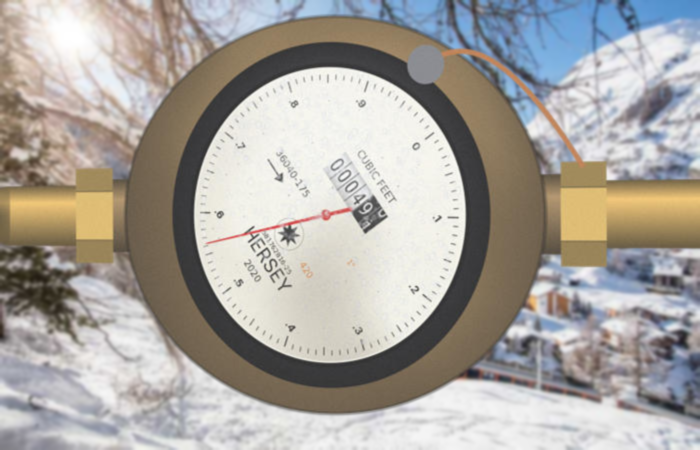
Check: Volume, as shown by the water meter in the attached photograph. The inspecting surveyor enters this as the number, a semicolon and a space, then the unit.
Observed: 490.56; ft³
